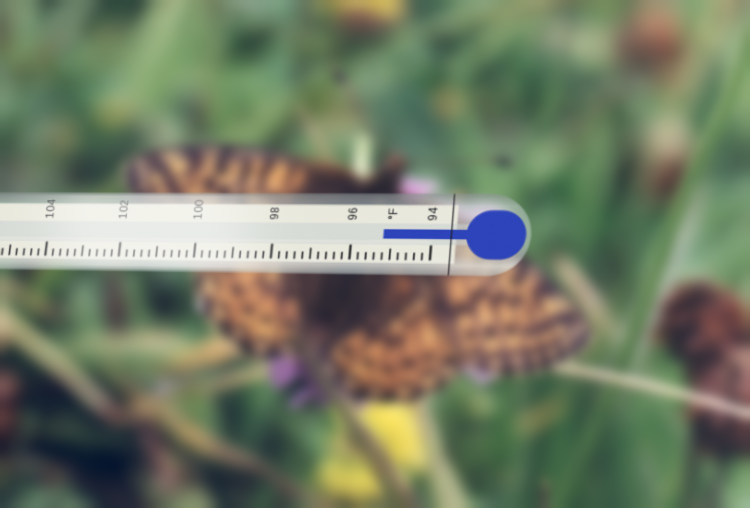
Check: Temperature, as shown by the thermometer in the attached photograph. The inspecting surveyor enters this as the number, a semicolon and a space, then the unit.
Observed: 95.2; °F
